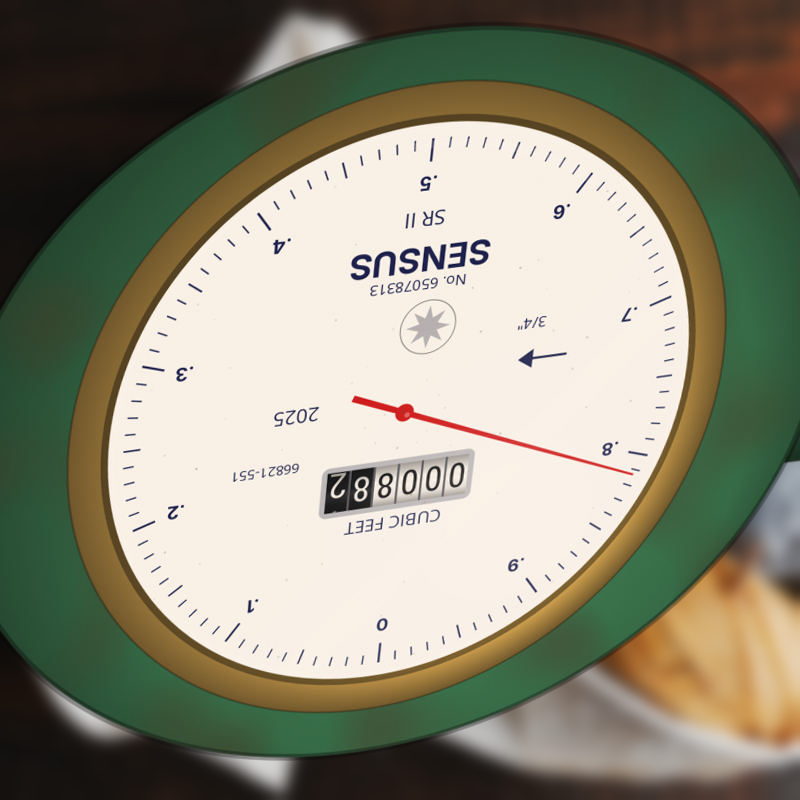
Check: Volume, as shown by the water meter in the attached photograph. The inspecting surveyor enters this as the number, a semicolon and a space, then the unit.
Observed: 881.81; ft³
